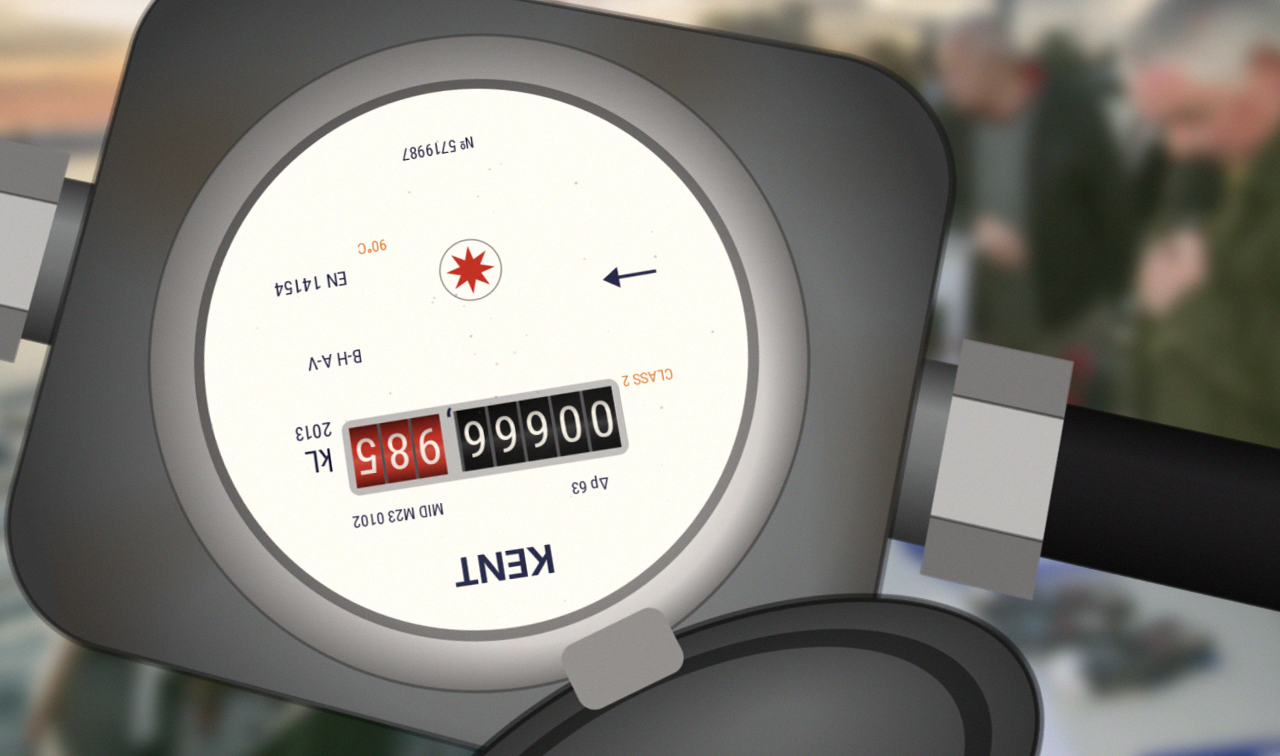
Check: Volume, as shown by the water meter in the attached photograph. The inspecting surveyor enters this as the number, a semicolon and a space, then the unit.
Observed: 666.985; kL
